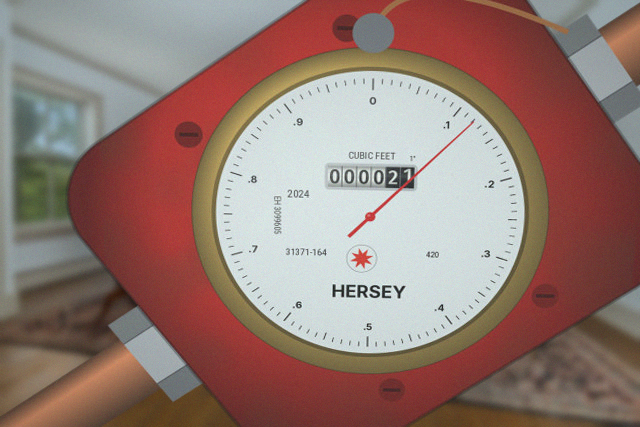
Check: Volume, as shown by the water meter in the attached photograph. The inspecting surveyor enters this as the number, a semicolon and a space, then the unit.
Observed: 21.12; ft³
